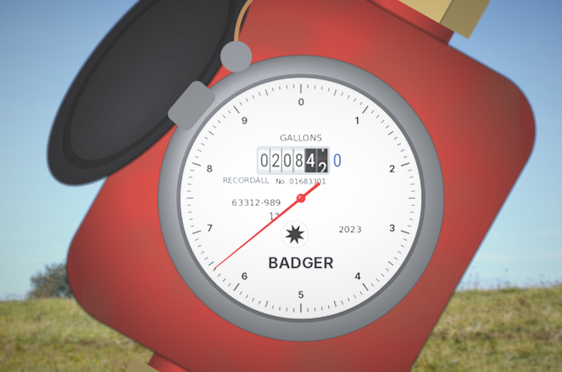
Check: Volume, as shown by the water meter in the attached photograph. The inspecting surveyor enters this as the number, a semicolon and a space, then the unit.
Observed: 208416.4; gal
